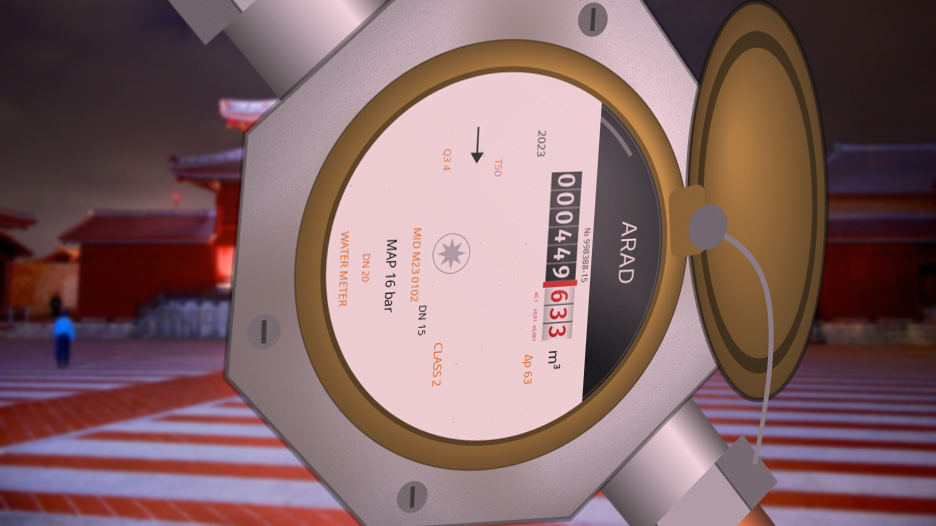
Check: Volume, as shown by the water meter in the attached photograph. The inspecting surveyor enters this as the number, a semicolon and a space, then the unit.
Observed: 449.633; m³
